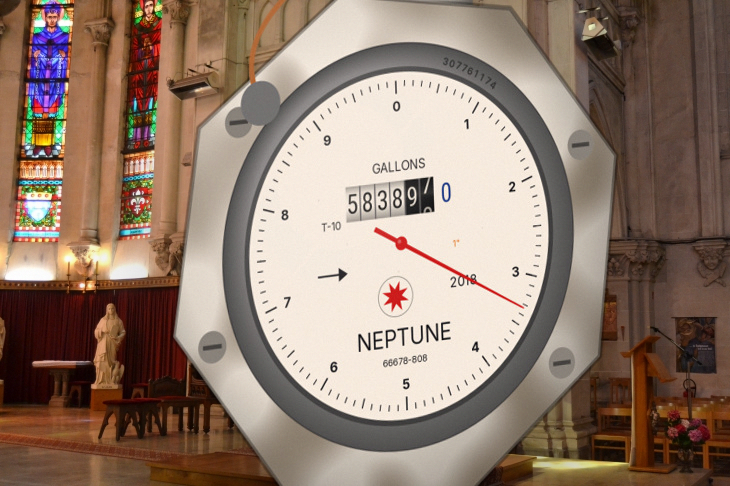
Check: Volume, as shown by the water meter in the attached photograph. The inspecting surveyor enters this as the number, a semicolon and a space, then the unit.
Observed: 5838973.3; gal
